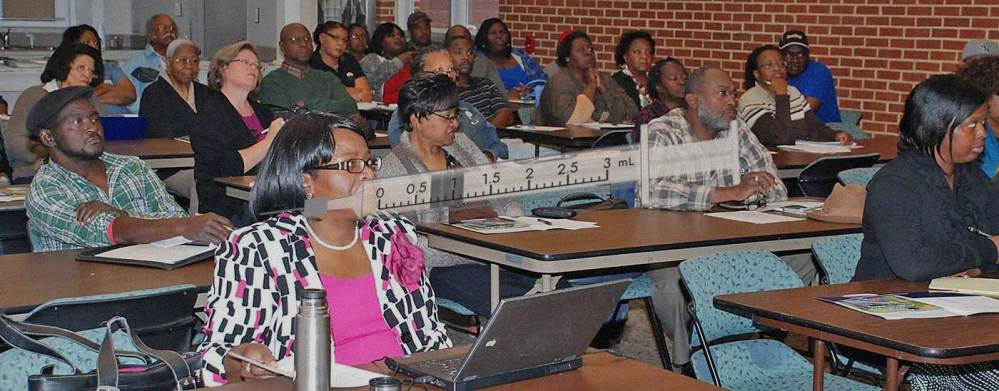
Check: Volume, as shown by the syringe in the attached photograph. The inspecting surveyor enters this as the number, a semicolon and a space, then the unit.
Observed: 0.7; mL
